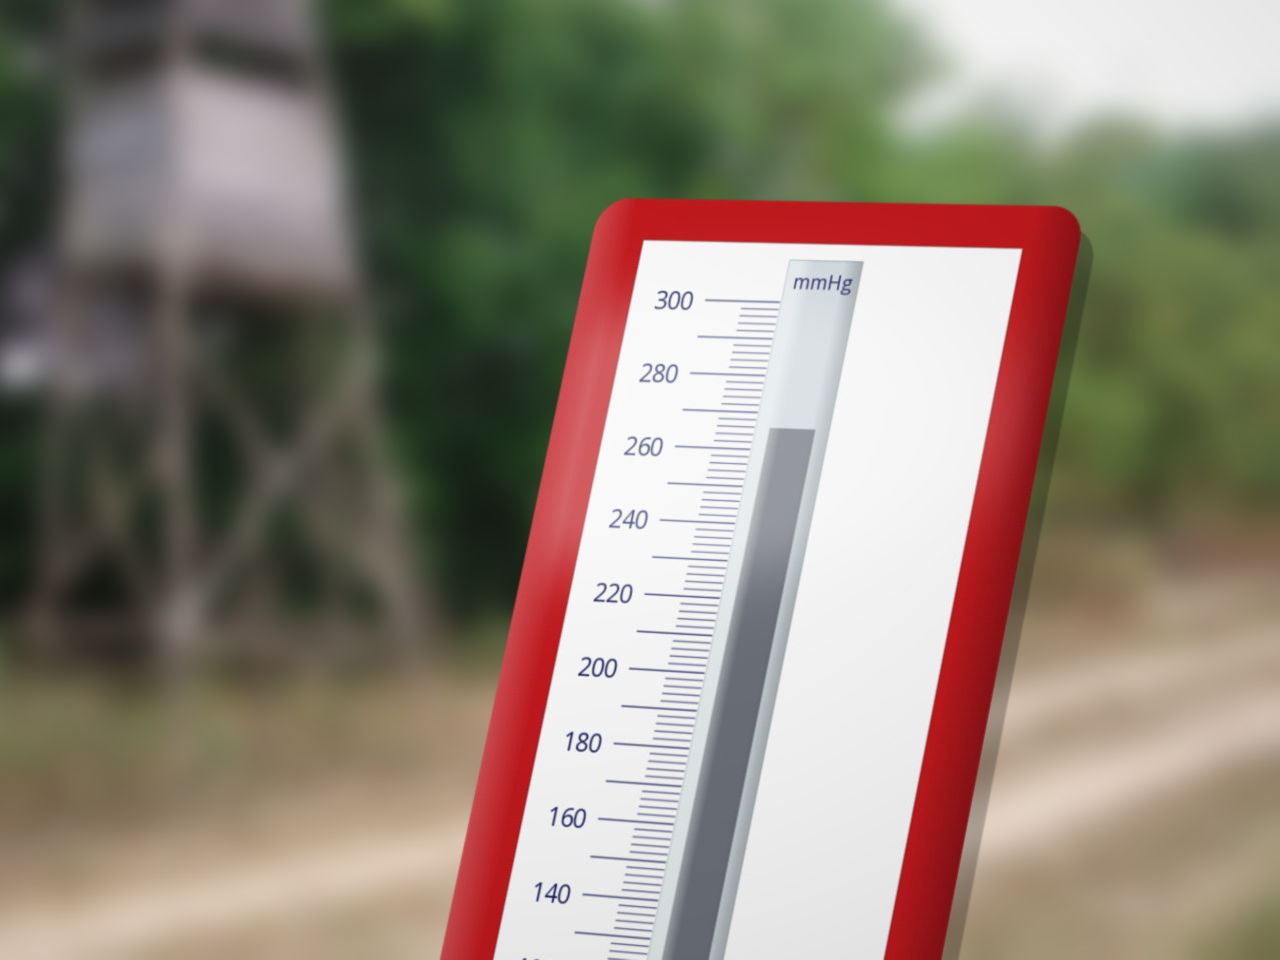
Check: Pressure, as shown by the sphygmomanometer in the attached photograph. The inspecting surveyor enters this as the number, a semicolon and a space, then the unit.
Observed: 266; mmHg
